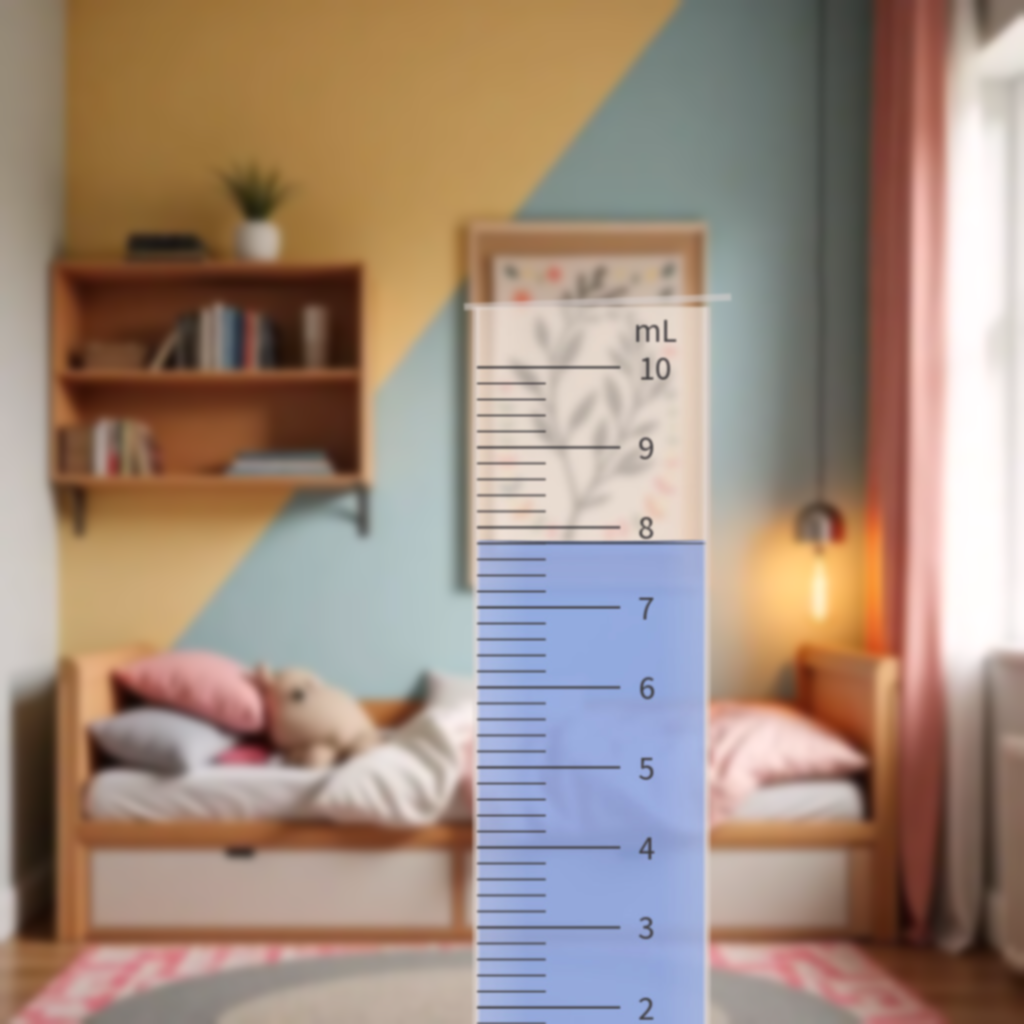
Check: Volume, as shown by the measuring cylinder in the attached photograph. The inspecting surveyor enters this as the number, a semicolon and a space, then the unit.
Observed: 7.8; mL
